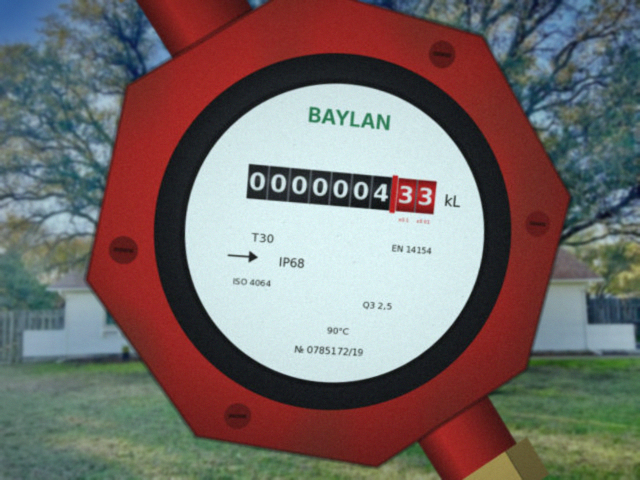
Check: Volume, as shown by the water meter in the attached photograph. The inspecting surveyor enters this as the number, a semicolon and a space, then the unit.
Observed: 4.33; kL
